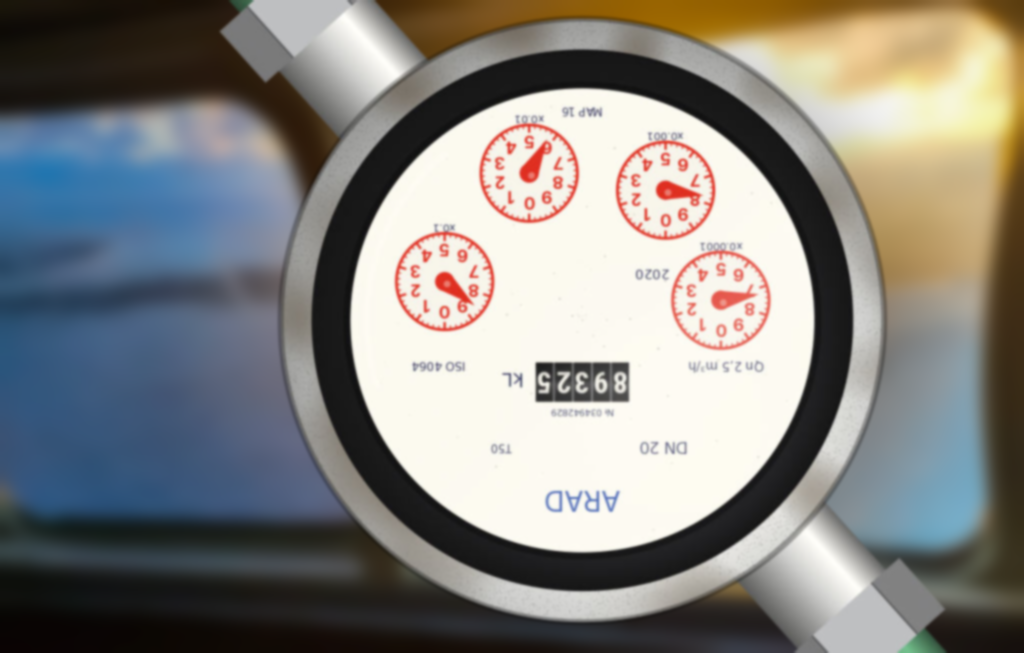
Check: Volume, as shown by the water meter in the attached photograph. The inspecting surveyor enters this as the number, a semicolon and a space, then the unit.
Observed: 89325.8577; kL
